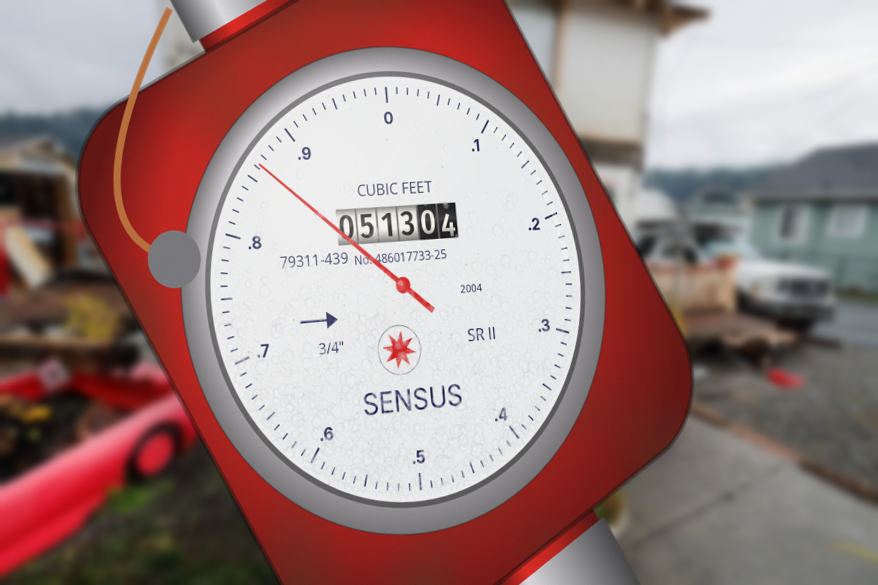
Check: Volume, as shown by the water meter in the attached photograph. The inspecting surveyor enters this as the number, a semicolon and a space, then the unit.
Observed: 51303.86; ft³
